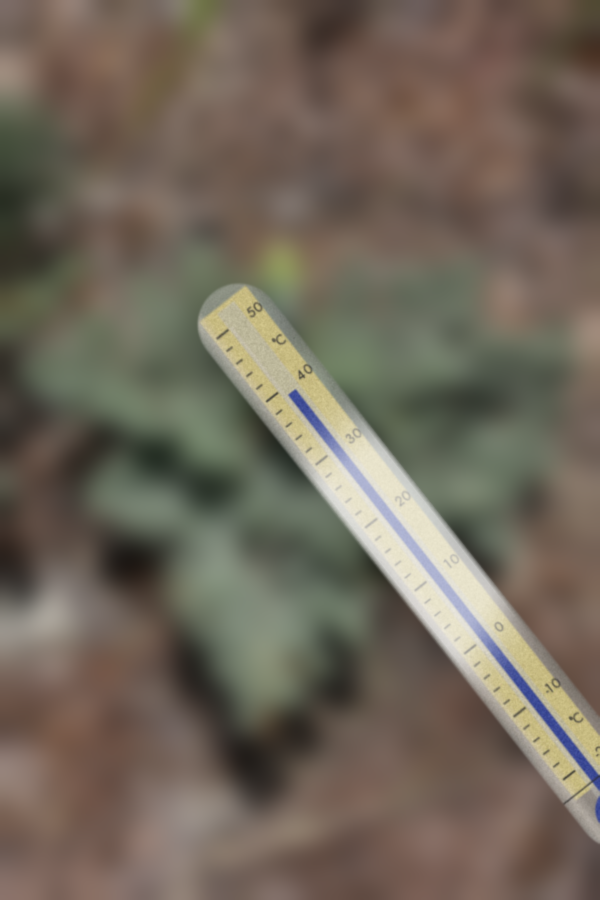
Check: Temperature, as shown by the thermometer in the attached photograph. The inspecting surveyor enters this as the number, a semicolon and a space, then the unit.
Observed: 39; °C
